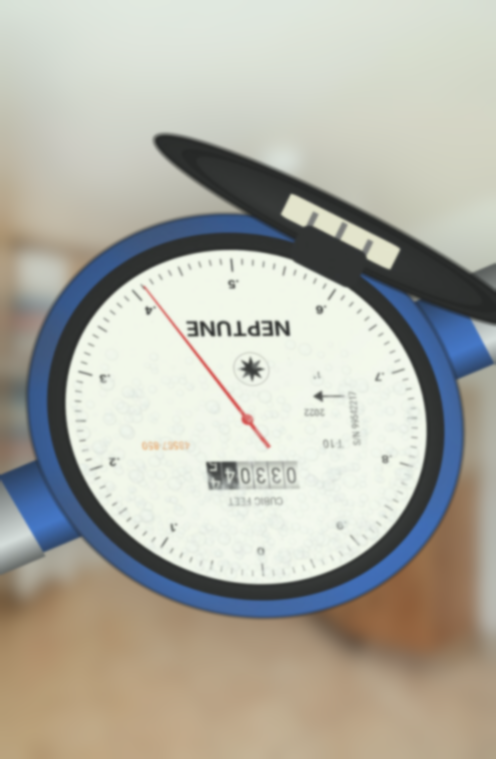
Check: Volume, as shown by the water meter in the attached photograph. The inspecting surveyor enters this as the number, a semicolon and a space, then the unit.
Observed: 33044.41; ft³
